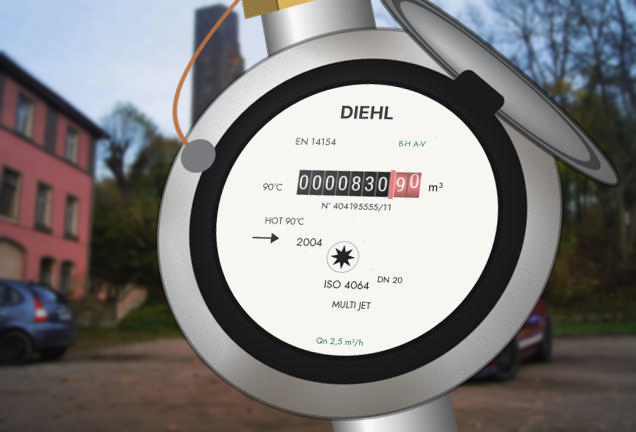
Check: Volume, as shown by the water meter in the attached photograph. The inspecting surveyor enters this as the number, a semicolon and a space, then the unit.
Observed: 830.90; m³
